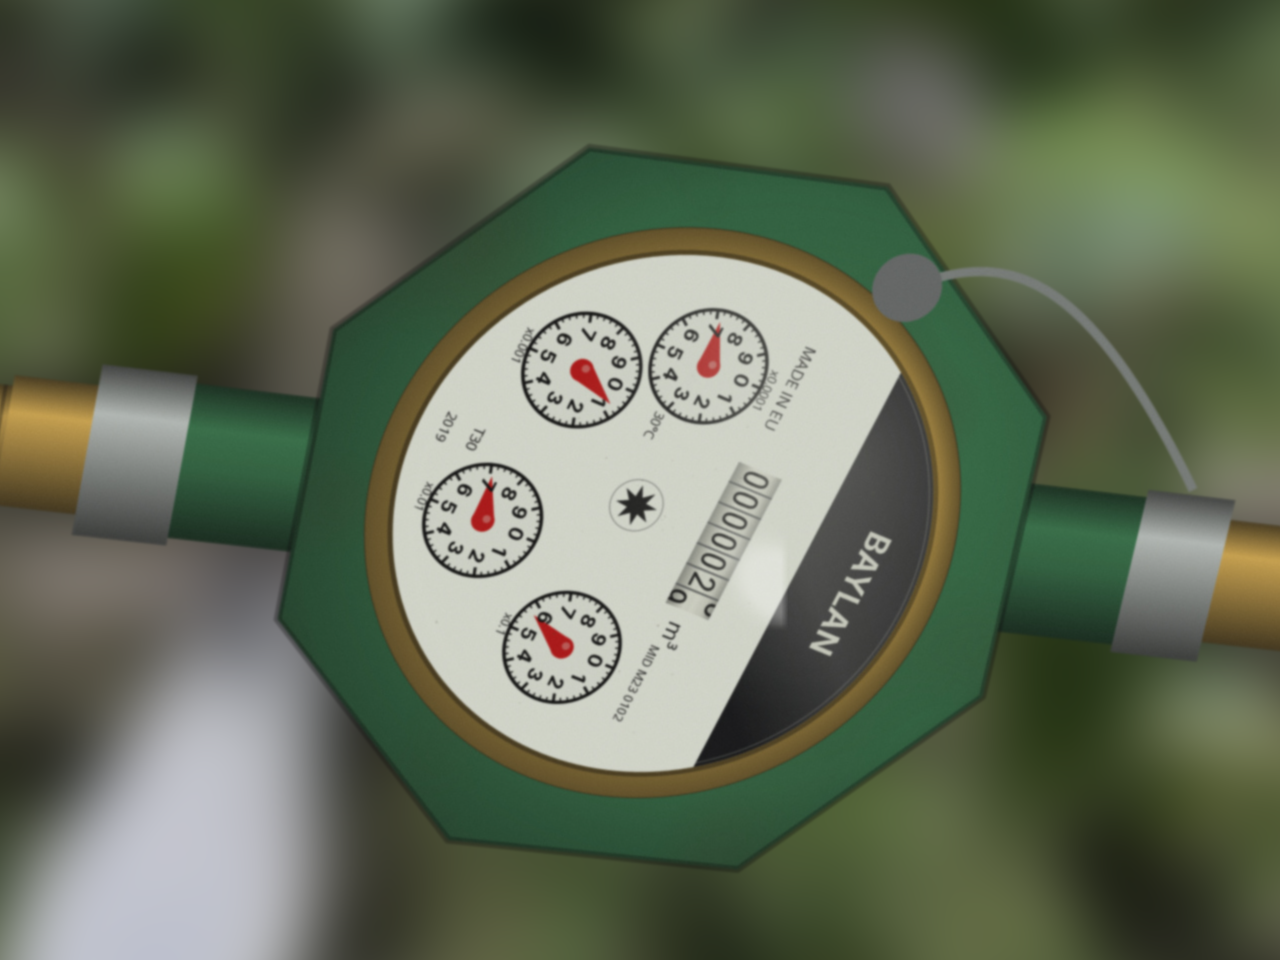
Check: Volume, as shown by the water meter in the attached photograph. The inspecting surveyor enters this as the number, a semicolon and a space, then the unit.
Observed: 28.5707; m³
